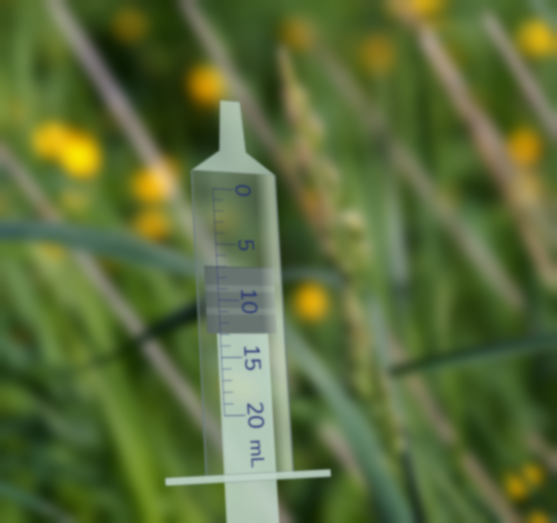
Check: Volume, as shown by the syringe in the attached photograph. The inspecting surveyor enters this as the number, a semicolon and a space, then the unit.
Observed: 7; mL
